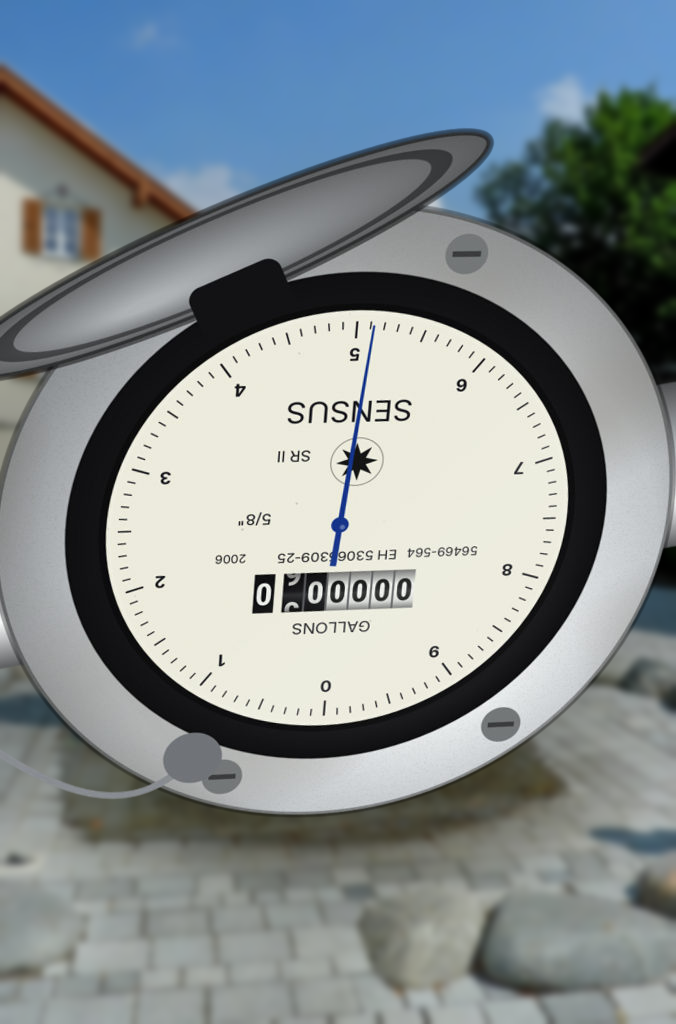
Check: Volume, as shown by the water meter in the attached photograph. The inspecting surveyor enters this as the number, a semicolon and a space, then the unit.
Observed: 55.1; gal
